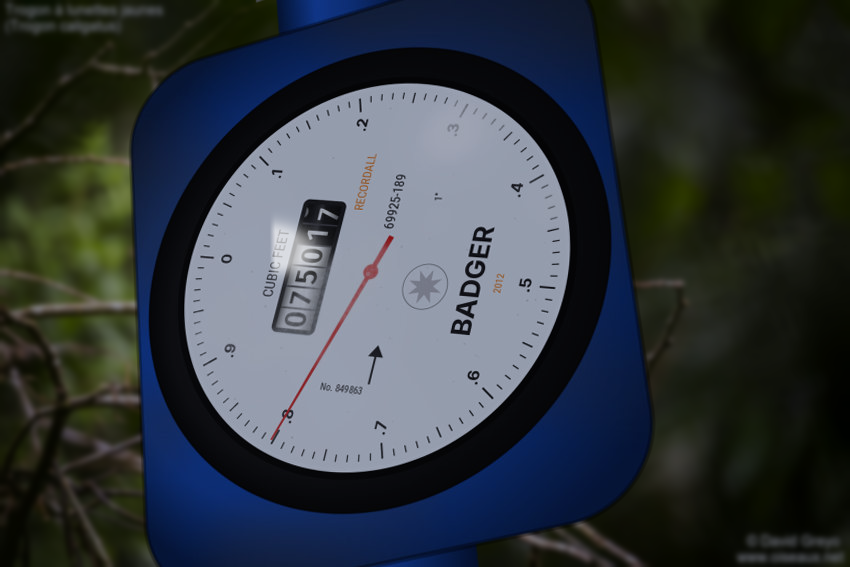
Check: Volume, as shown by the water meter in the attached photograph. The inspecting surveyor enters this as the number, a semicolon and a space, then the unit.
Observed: 75016.80; ft³
